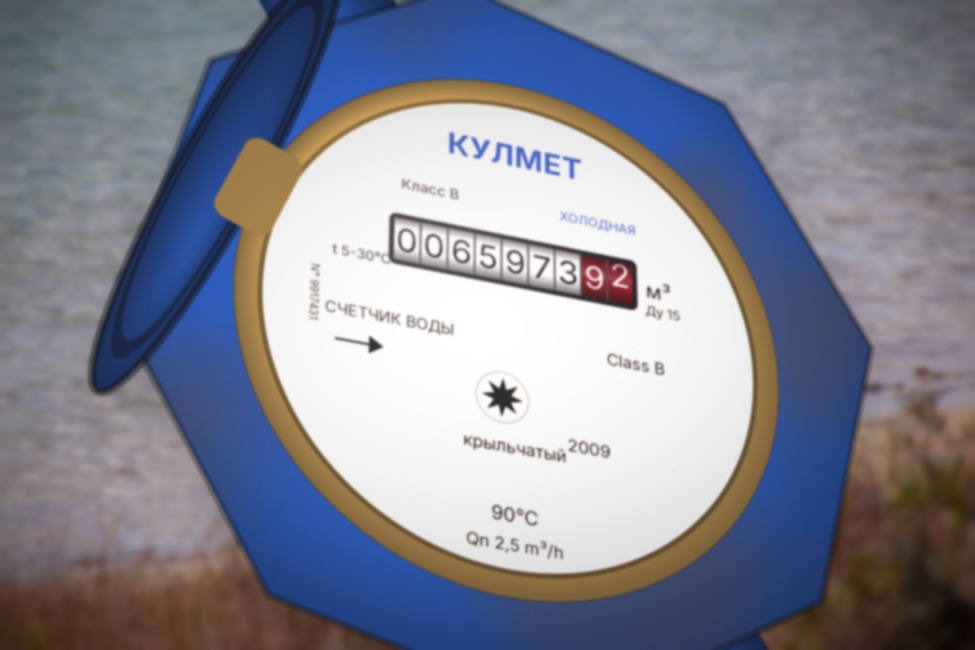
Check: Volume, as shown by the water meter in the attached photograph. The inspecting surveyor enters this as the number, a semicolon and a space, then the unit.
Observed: 65973.92; m³
